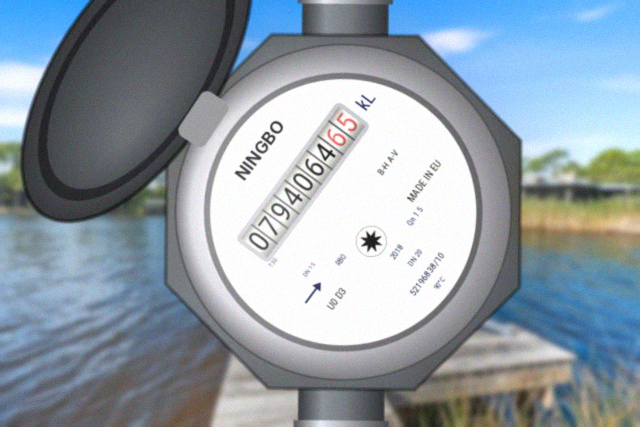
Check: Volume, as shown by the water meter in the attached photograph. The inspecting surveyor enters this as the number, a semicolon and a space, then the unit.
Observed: 794064.65; kL
